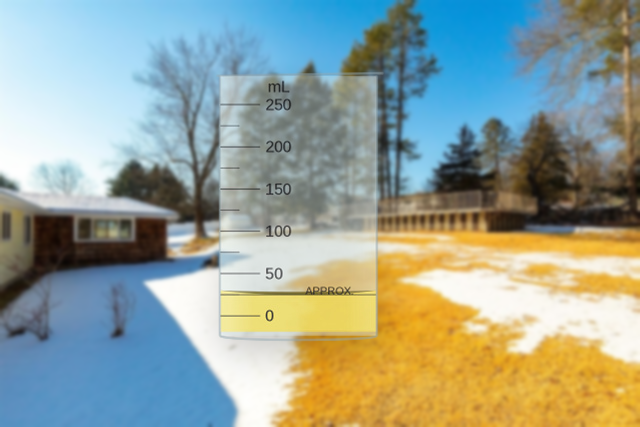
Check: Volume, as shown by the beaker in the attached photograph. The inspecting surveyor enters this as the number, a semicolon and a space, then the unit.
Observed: 25; mL
